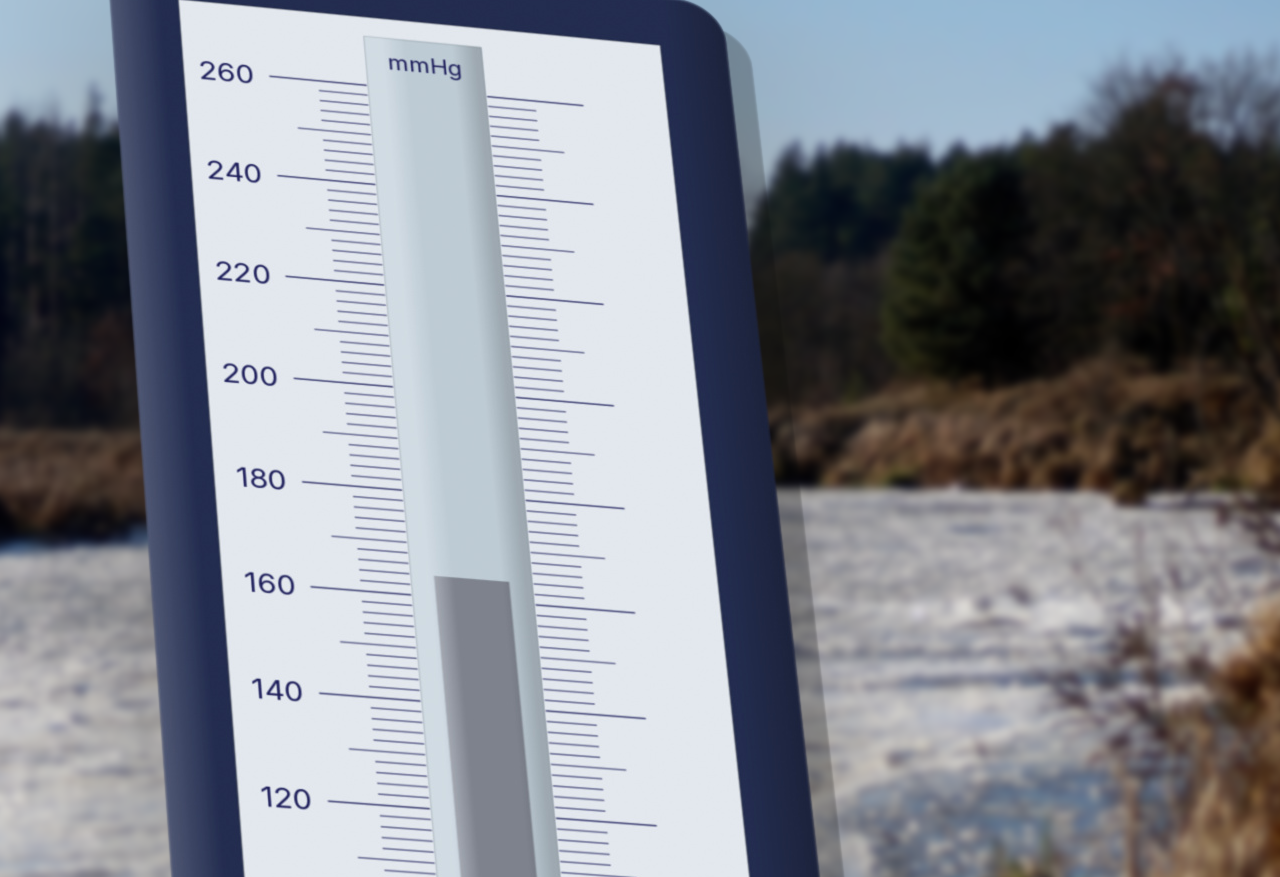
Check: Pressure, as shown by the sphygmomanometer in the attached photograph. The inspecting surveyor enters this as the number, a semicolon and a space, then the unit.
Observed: 164; mmHg
